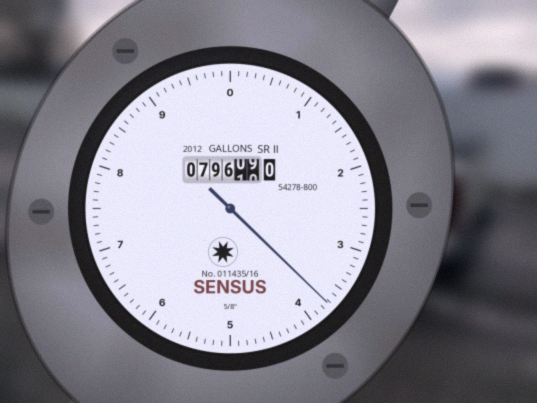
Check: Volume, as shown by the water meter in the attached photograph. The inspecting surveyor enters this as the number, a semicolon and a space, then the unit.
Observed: 796093.7; gal
